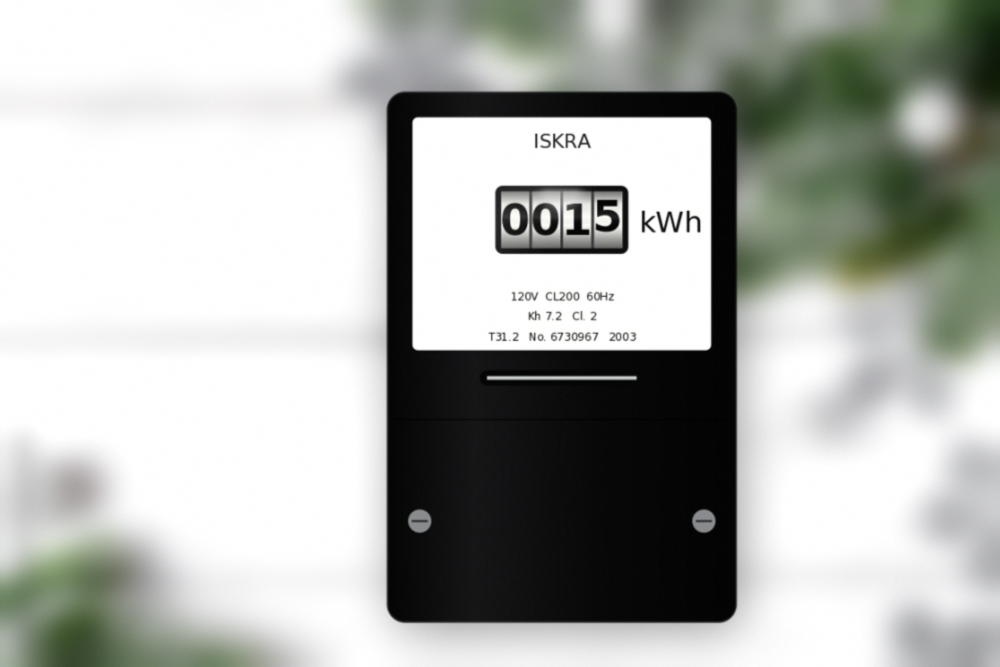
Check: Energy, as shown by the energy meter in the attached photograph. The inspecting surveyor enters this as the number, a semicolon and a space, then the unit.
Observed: 15; kWh
